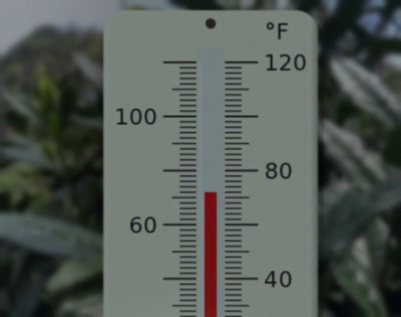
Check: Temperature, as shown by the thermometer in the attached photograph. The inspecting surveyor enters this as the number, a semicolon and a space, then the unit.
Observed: 72; °F
